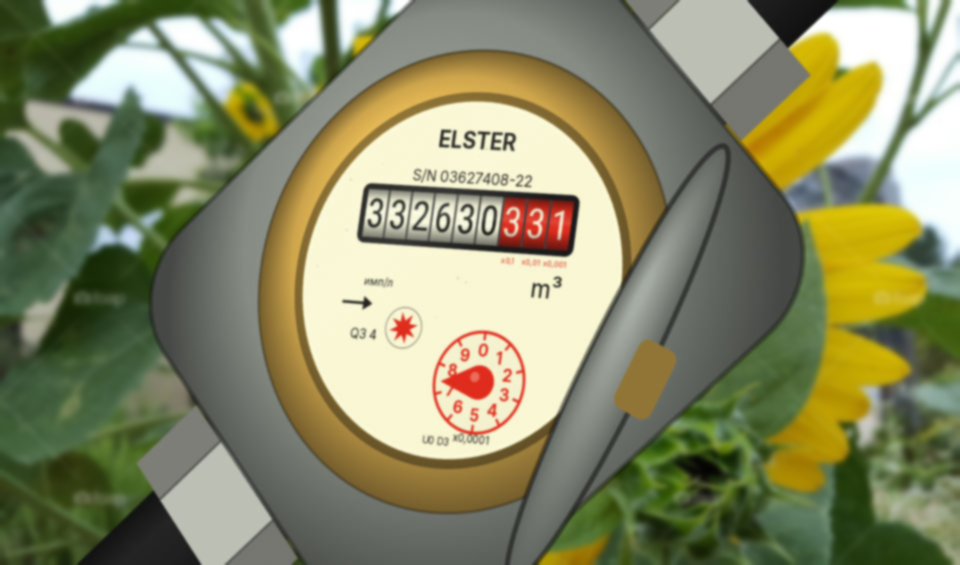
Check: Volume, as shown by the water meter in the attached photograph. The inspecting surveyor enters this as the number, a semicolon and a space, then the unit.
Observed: 332630.3317; m³
